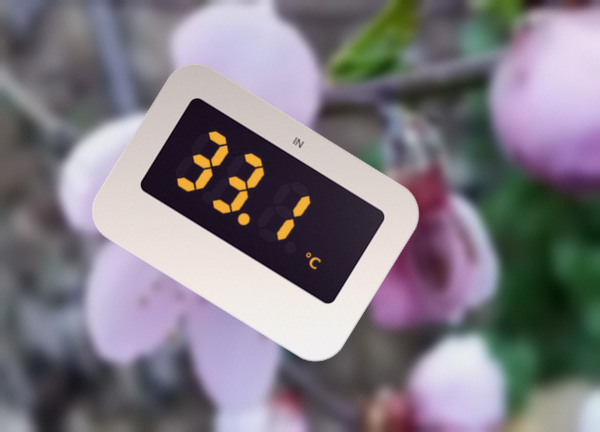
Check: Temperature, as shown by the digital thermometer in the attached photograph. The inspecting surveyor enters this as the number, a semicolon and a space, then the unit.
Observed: 33.1; °C
